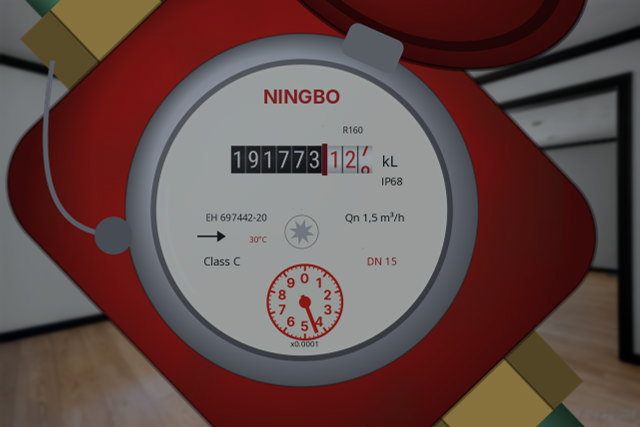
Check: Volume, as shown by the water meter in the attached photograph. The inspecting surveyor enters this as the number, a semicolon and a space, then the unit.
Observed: 191773.1274; kL
